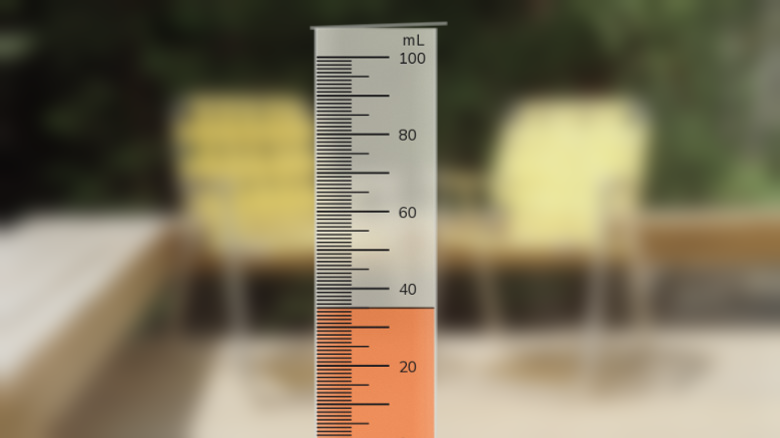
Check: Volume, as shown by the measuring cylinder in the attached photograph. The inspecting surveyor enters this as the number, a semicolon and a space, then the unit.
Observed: 35; mL
